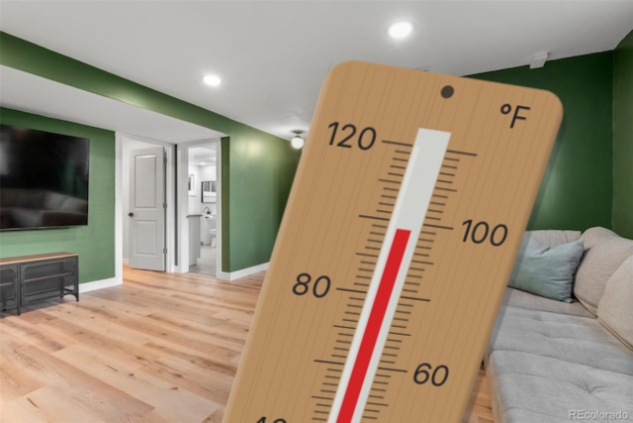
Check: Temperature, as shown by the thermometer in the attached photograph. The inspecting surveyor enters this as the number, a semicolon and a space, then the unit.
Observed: 98; °F
